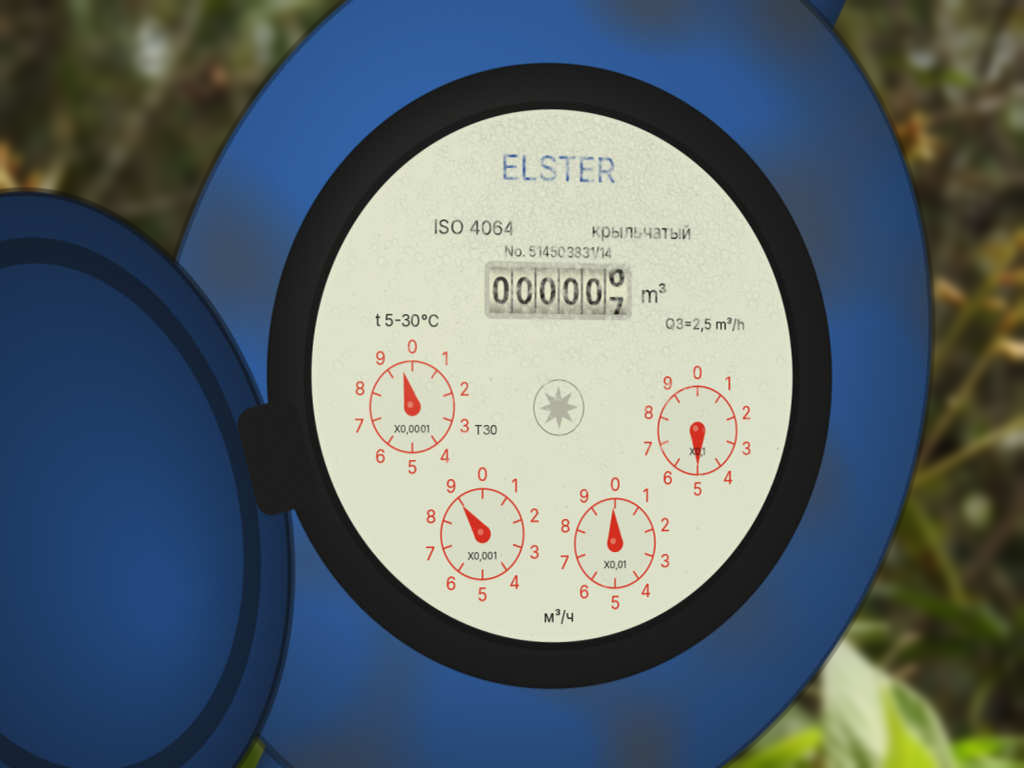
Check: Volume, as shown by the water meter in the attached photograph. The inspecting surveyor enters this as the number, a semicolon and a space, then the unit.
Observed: 6.4989; m³
